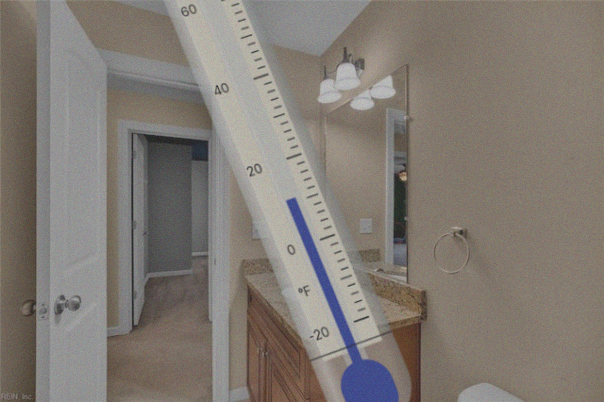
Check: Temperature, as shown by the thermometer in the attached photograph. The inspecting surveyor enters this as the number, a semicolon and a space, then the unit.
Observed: 11; °F
